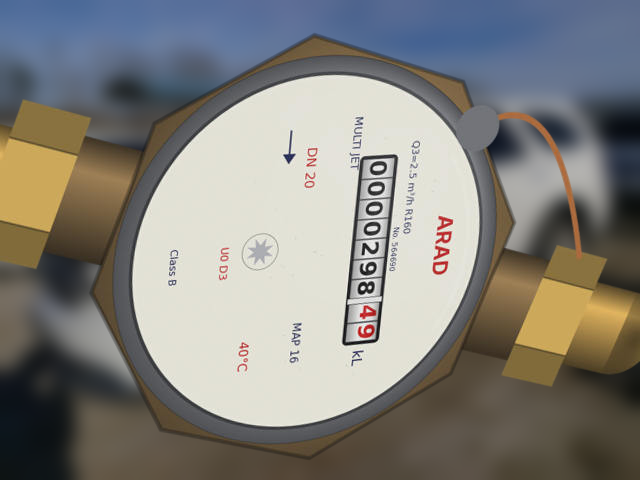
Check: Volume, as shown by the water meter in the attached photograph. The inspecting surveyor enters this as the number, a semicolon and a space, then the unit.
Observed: 298.49; kL
